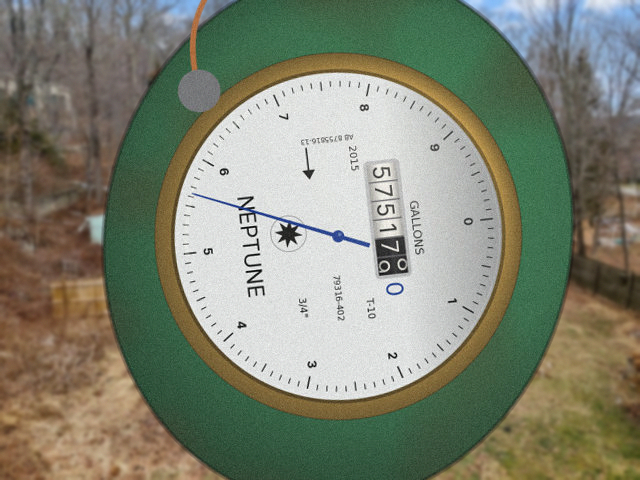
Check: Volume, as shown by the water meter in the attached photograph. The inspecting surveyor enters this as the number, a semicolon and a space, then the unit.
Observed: 5751785.6; gal
